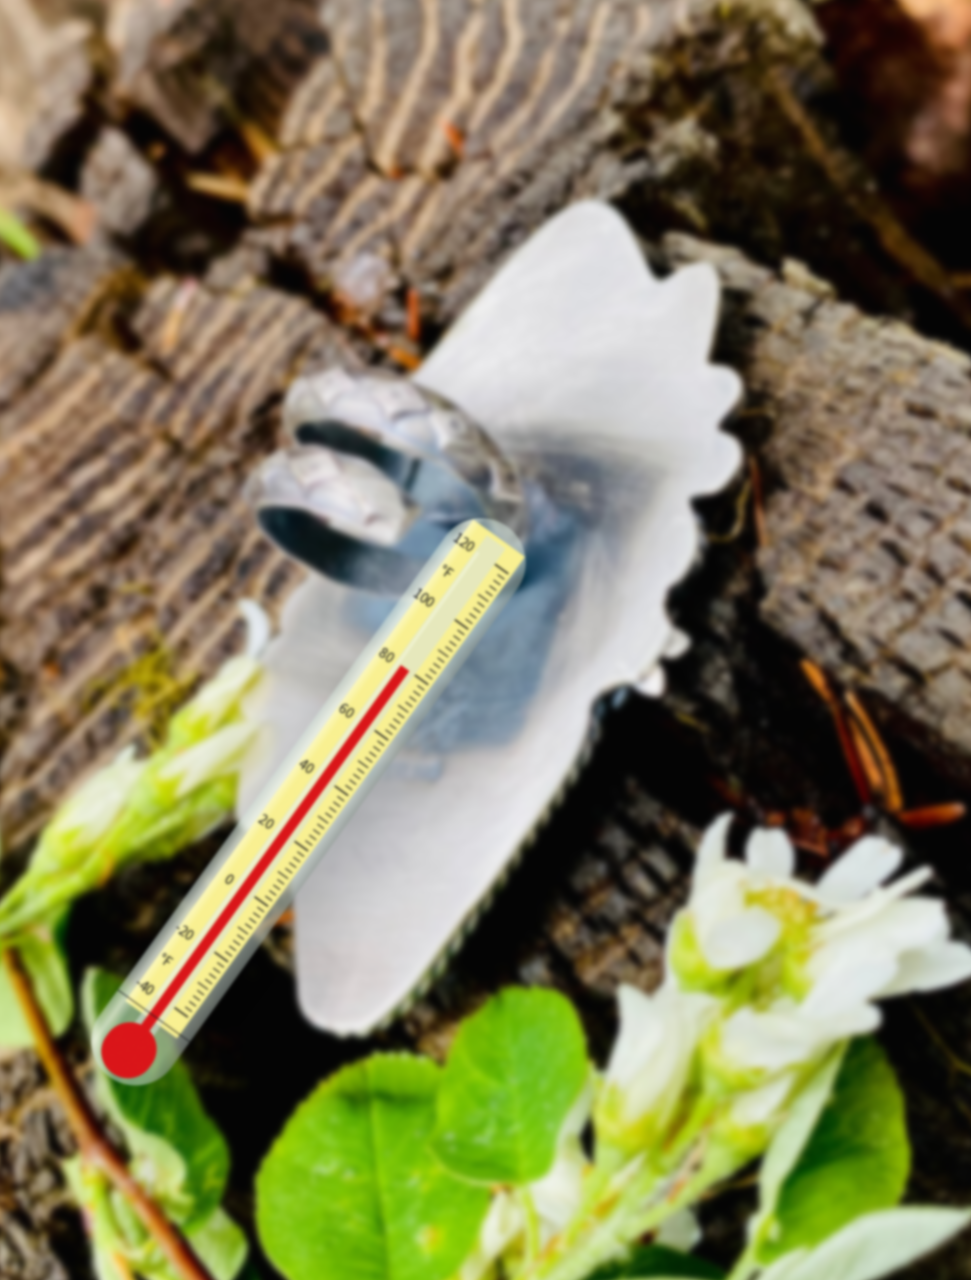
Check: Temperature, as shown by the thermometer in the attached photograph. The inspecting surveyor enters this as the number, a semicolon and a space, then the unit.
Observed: 80; °F
